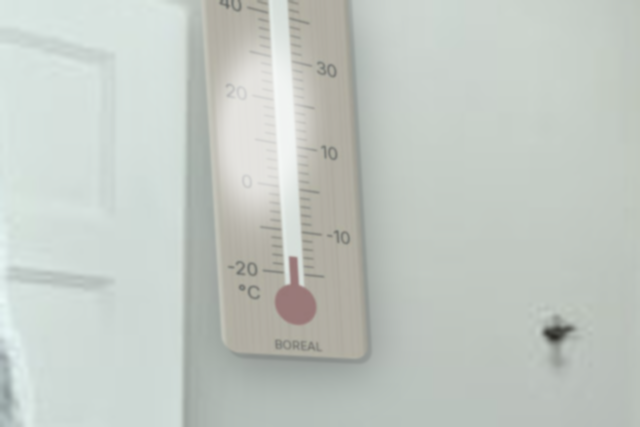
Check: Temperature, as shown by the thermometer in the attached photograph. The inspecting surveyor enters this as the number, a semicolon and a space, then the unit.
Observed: -16; °C
